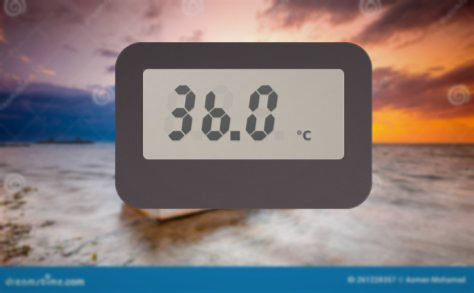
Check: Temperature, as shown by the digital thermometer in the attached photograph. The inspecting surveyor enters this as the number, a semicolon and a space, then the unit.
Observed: 36.0; °C
